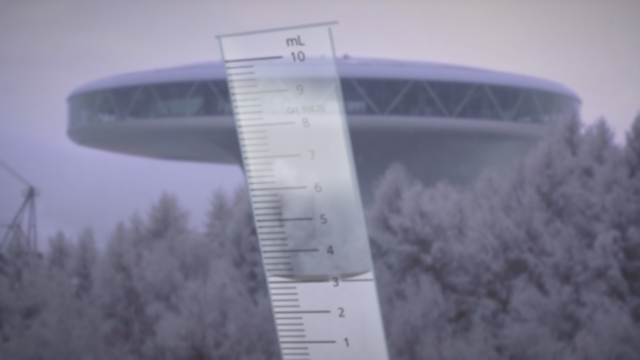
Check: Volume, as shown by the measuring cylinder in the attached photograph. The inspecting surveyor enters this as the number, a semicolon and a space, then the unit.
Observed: 3; mL
